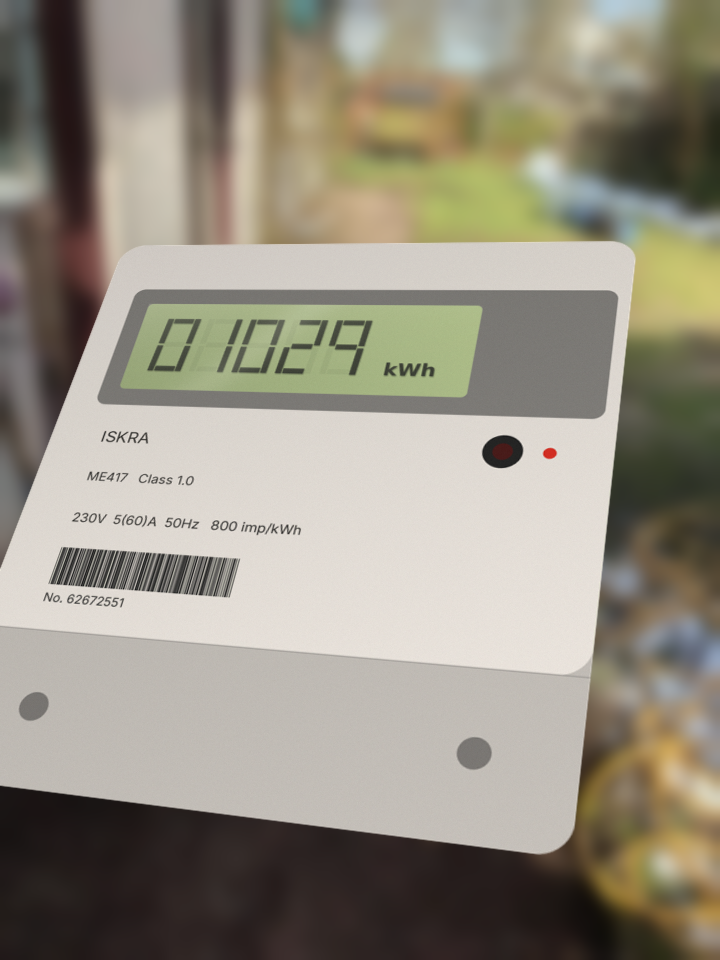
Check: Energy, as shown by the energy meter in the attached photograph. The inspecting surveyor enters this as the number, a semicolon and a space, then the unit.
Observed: 1029; kWh
